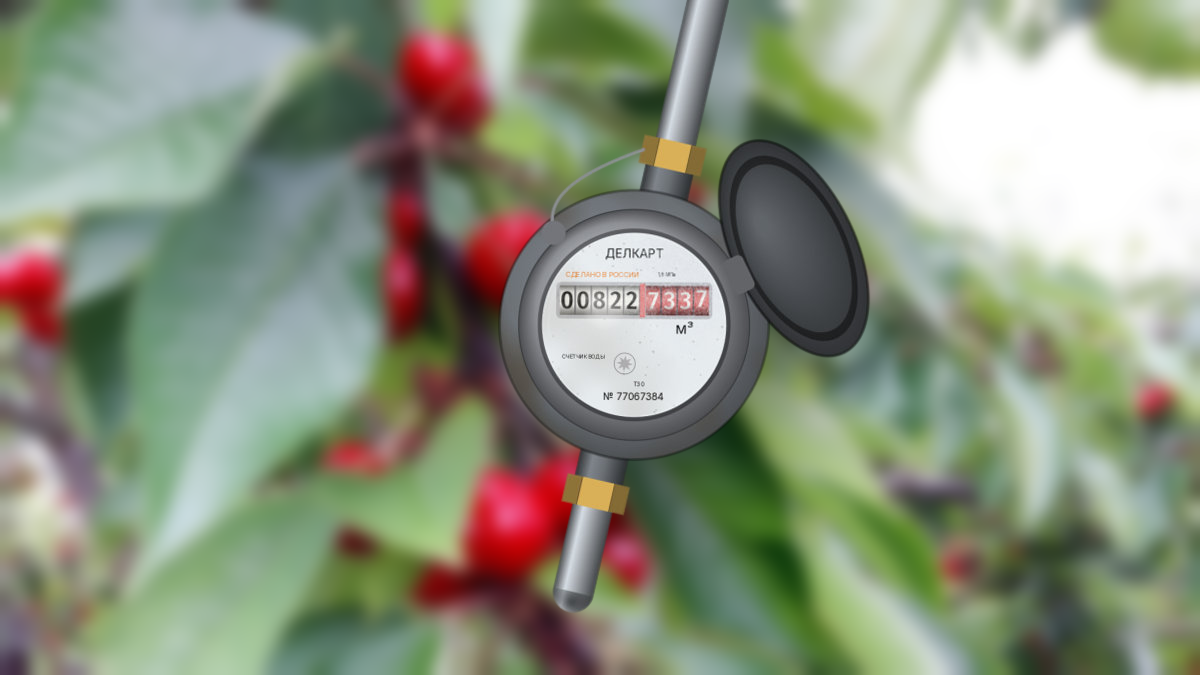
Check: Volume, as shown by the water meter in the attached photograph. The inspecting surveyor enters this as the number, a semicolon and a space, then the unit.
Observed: 822.7337; m³
